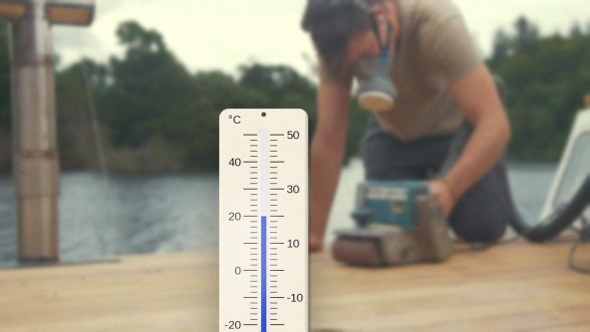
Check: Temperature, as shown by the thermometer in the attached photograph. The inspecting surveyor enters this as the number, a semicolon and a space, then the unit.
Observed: 20; °C
